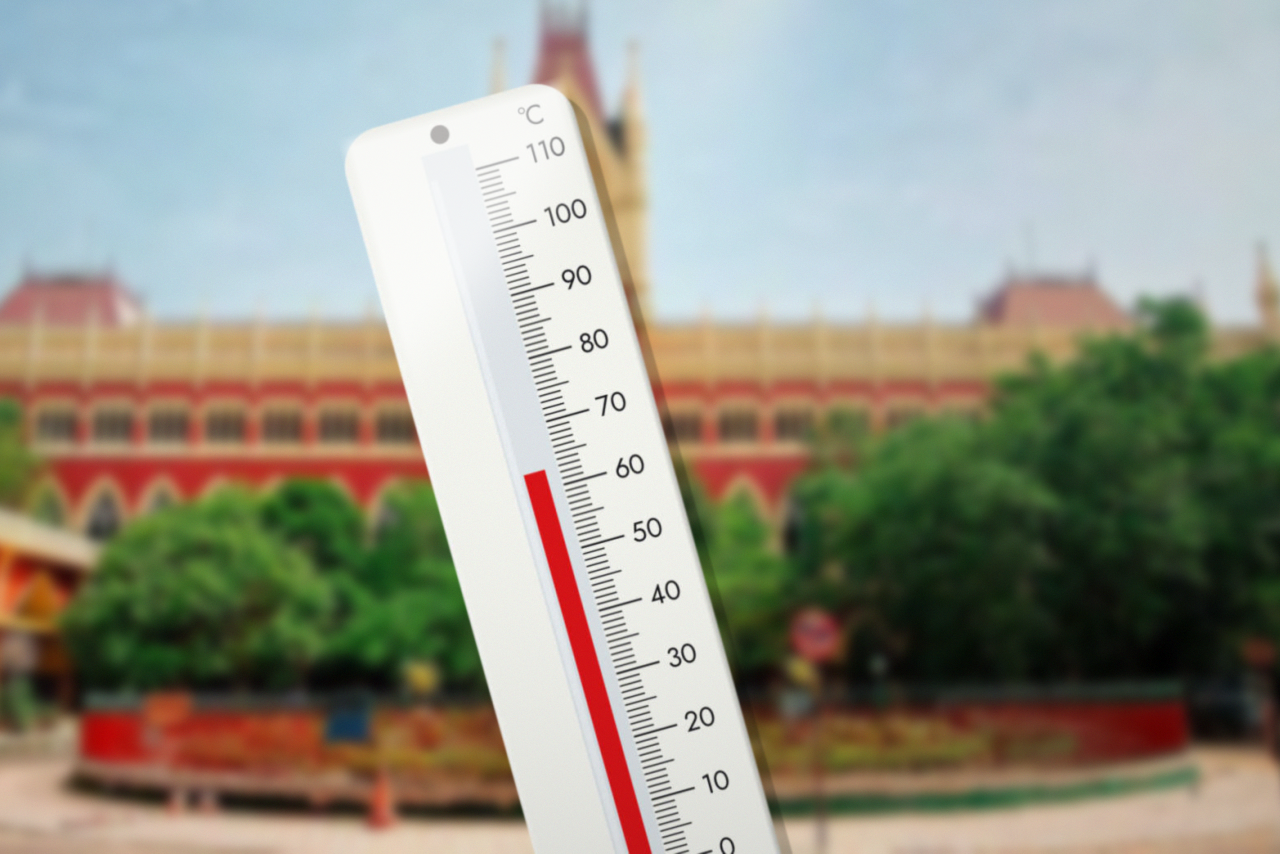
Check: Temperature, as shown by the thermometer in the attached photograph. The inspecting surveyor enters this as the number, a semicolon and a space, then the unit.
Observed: 63; °C
